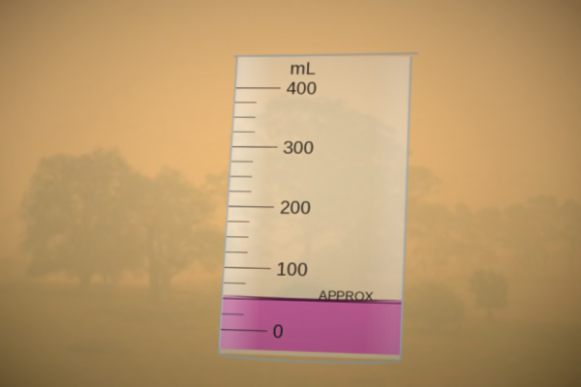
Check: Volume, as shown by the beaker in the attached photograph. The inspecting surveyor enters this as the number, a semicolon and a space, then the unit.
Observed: 50; mL
